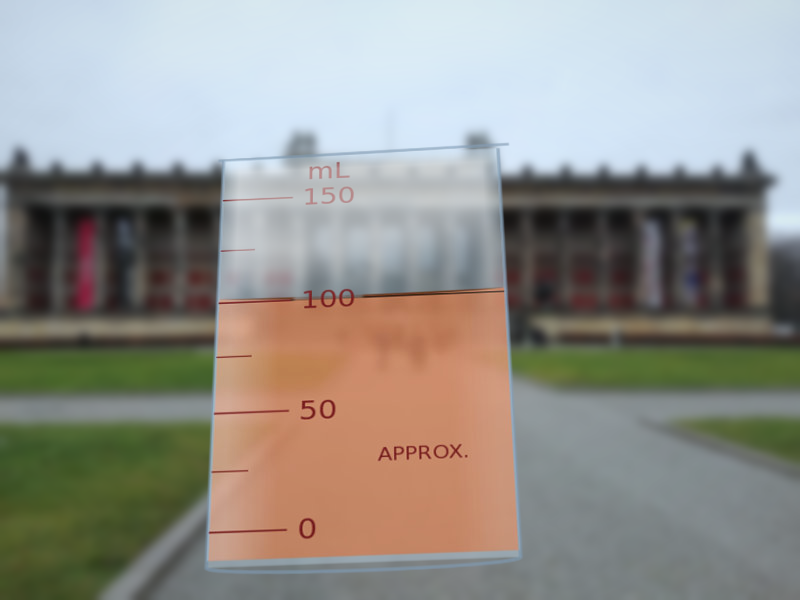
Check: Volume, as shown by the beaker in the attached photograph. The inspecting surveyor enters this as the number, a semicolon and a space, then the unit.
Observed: 100; mL
